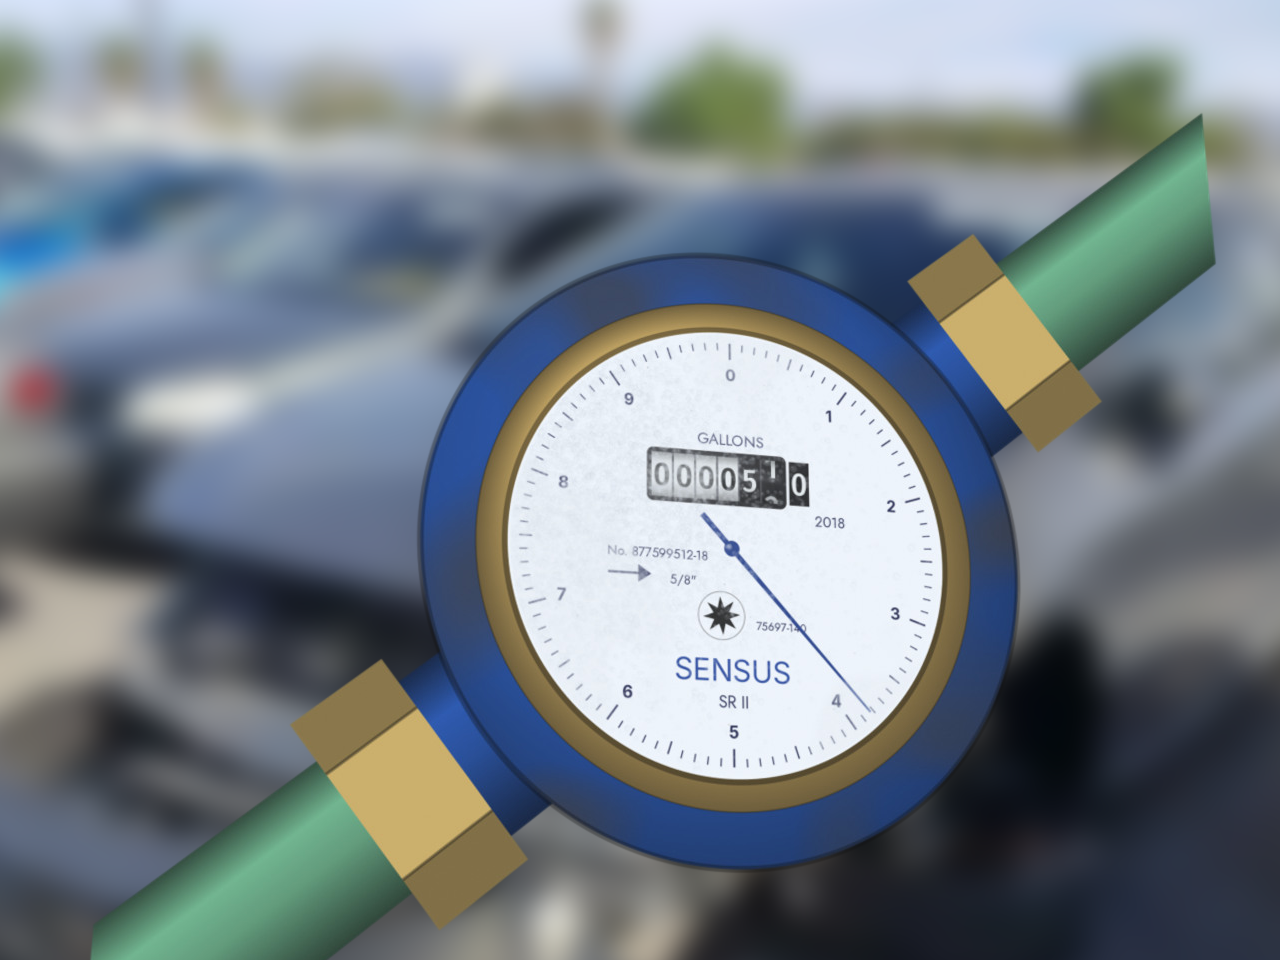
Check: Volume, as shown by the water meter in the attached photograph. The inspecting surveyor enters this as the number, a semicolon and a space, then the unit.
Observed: 513.8; gal
